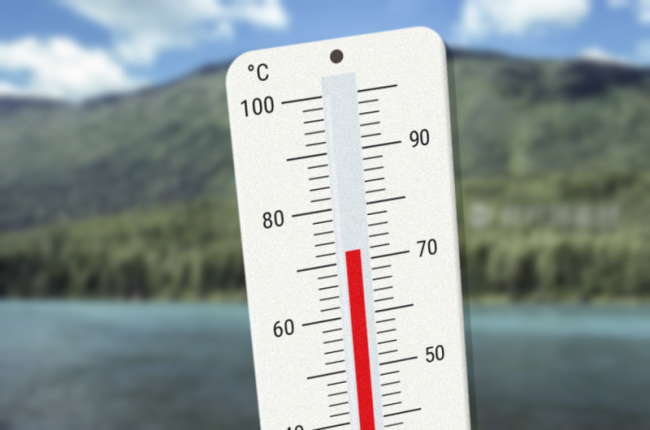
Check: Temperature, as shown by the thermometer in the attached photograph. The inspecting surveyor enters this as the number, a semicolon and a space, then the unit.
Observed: 72; °C
